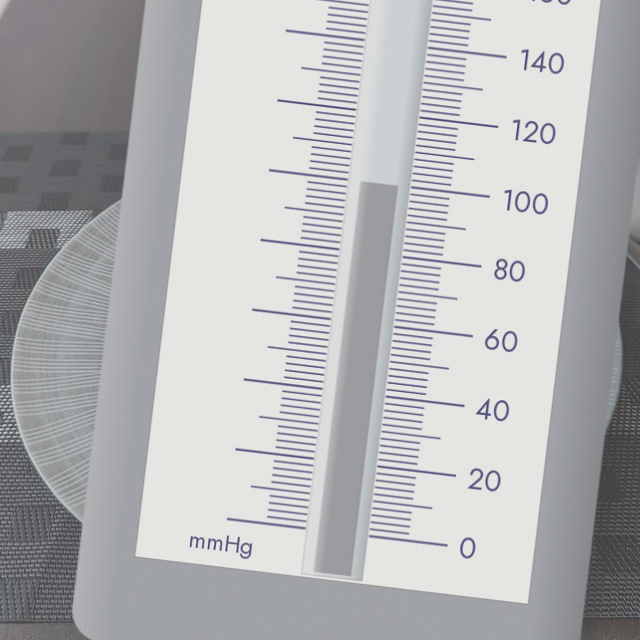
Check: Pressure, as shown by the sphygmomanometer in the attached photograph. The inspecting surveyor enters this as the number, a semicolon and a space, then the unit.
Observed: 100; mmHg
